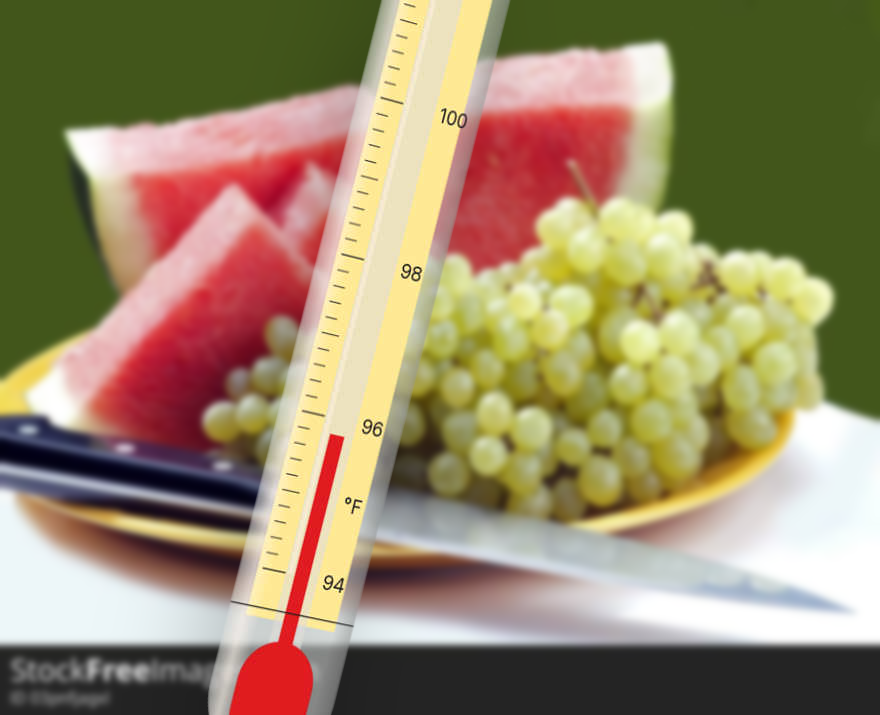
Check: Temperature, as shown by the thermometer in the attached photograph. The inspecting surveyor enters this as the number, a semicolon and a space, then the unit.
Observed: 95.8; °F
